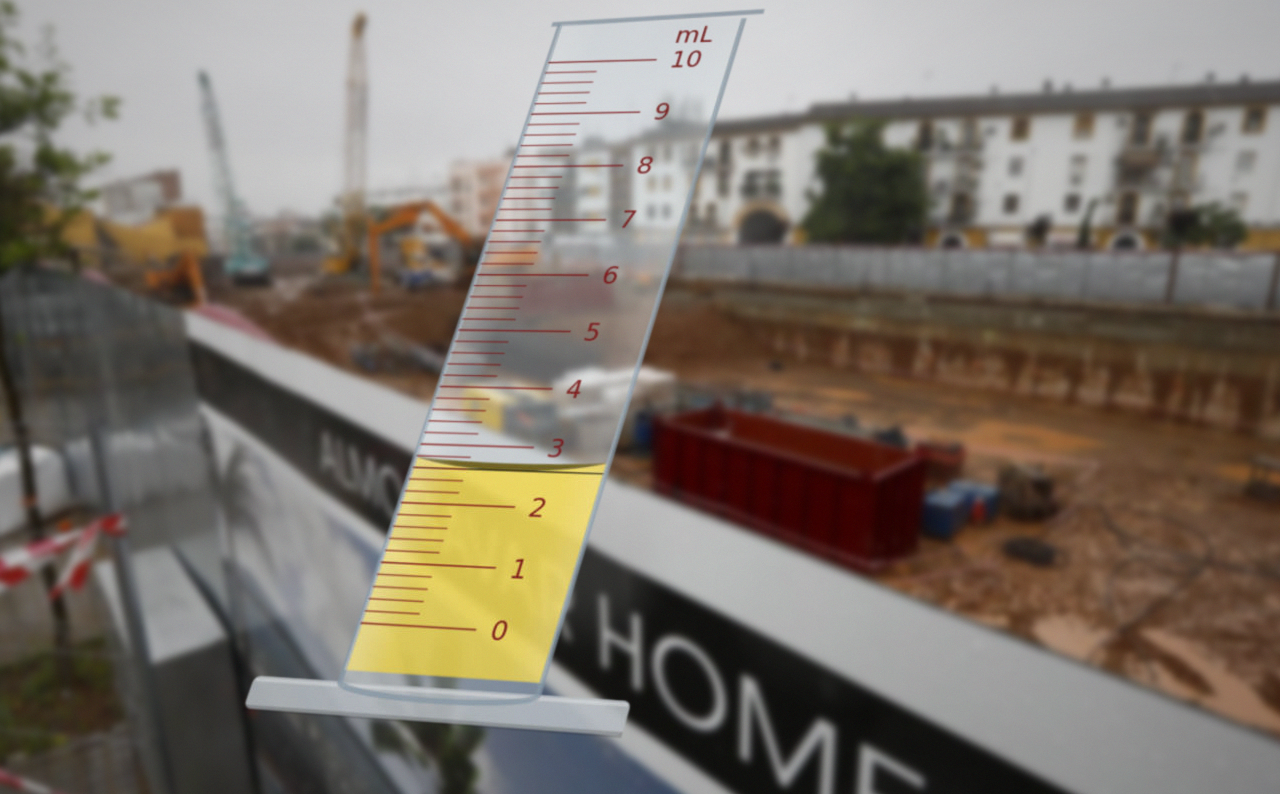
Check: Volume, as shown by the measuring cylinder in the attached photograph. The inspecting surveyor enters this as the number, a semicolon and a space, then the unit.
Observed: 2.6; mL
